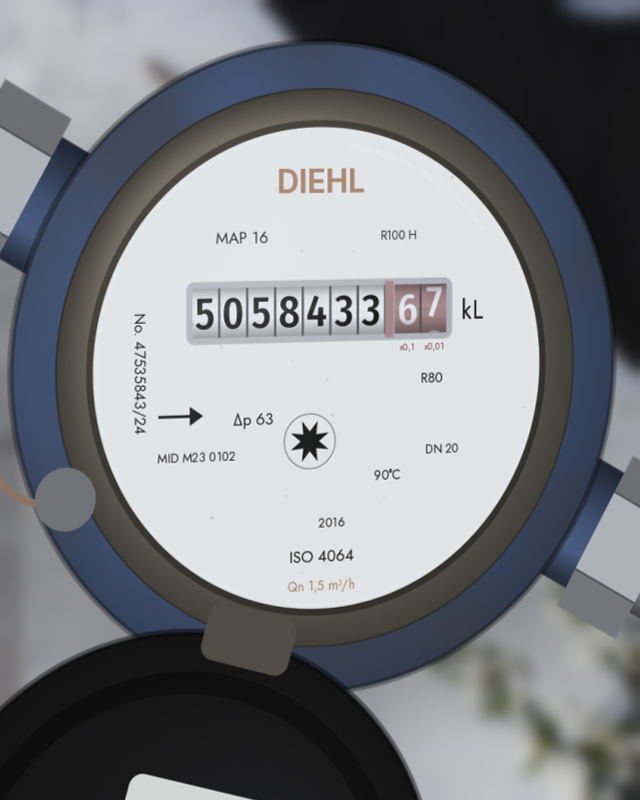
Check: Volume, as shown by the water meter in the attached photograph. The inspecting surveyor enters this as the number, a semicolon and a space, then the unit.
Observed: 5058433.67; kL
